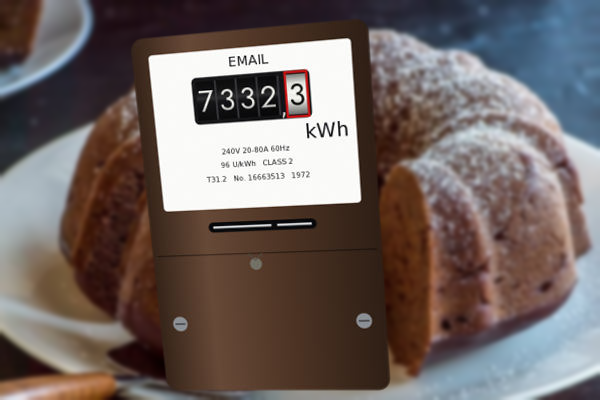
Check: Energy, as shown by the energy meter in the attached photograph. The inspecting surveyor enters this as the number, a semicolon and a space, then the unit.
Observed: 7332.3; kWh
